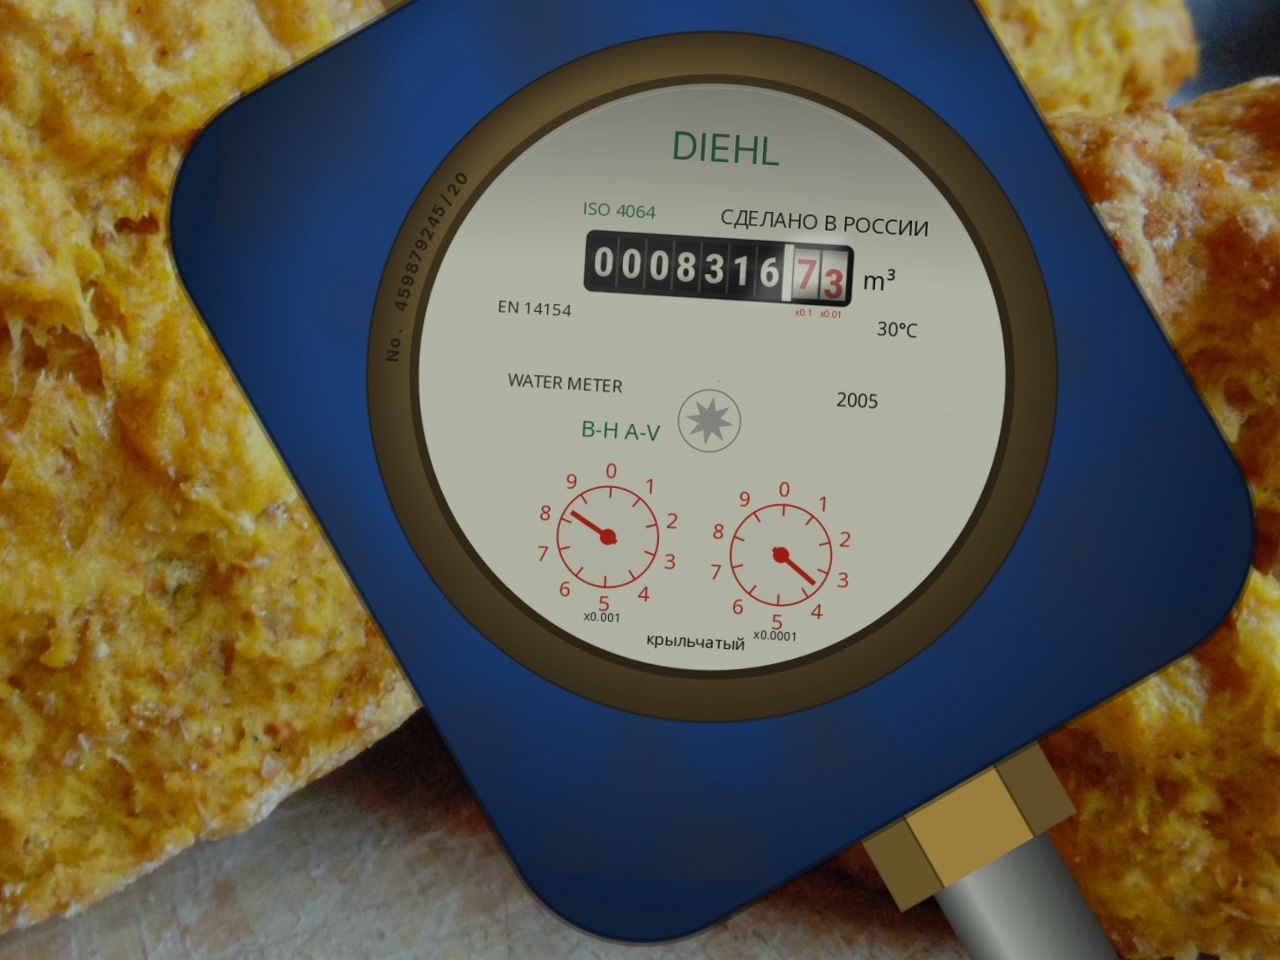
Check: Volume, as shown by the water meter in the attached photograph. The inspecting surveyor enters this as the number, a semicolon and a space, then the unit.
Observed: 8316.7283; m³
